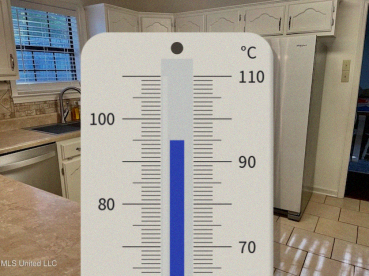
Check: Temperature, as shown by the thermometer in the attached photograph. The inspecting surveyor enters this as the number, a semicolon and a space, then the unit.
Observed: 95; °C
